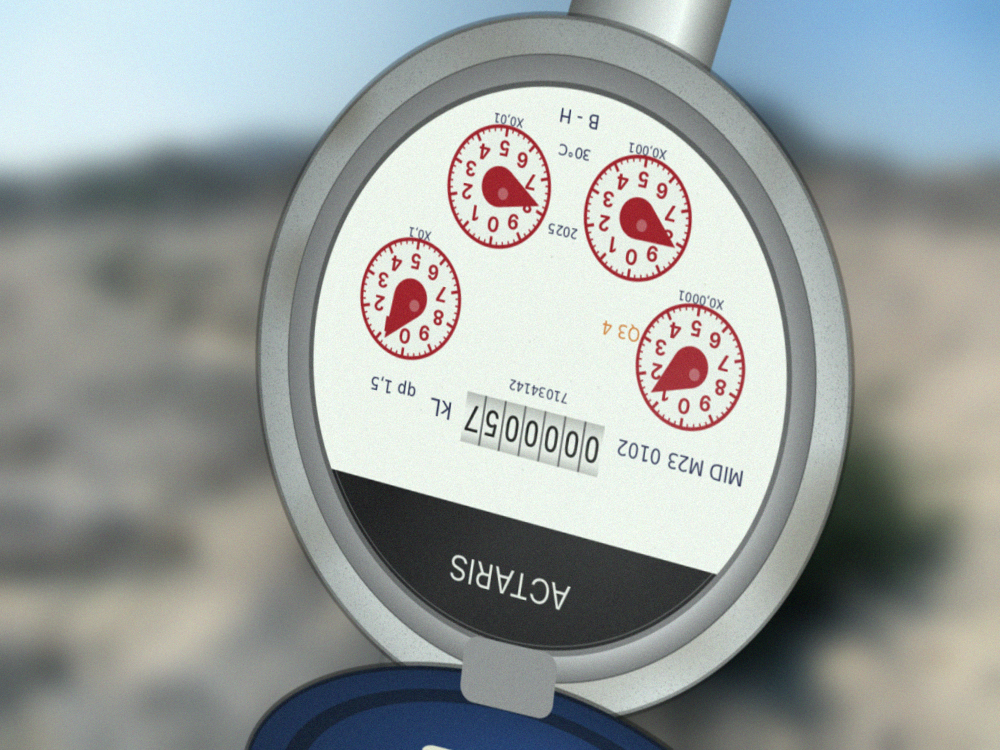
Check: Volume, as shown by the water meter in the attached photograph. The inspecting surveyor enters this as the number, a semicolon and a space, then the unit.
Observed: 57.0781; kL
